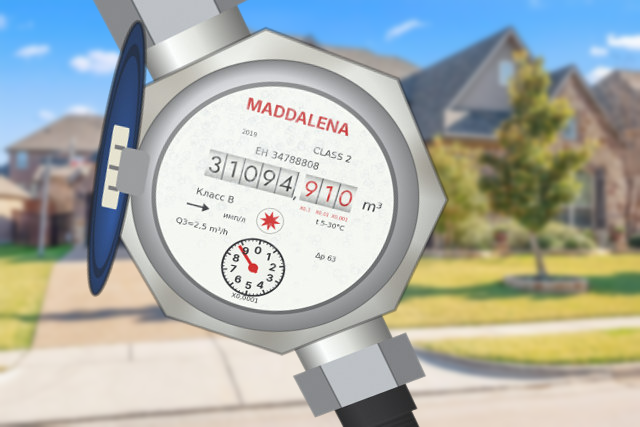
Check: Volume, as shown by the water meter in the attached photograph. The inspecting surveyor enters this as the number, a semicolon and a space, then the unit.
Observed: 31094.9108; m³
